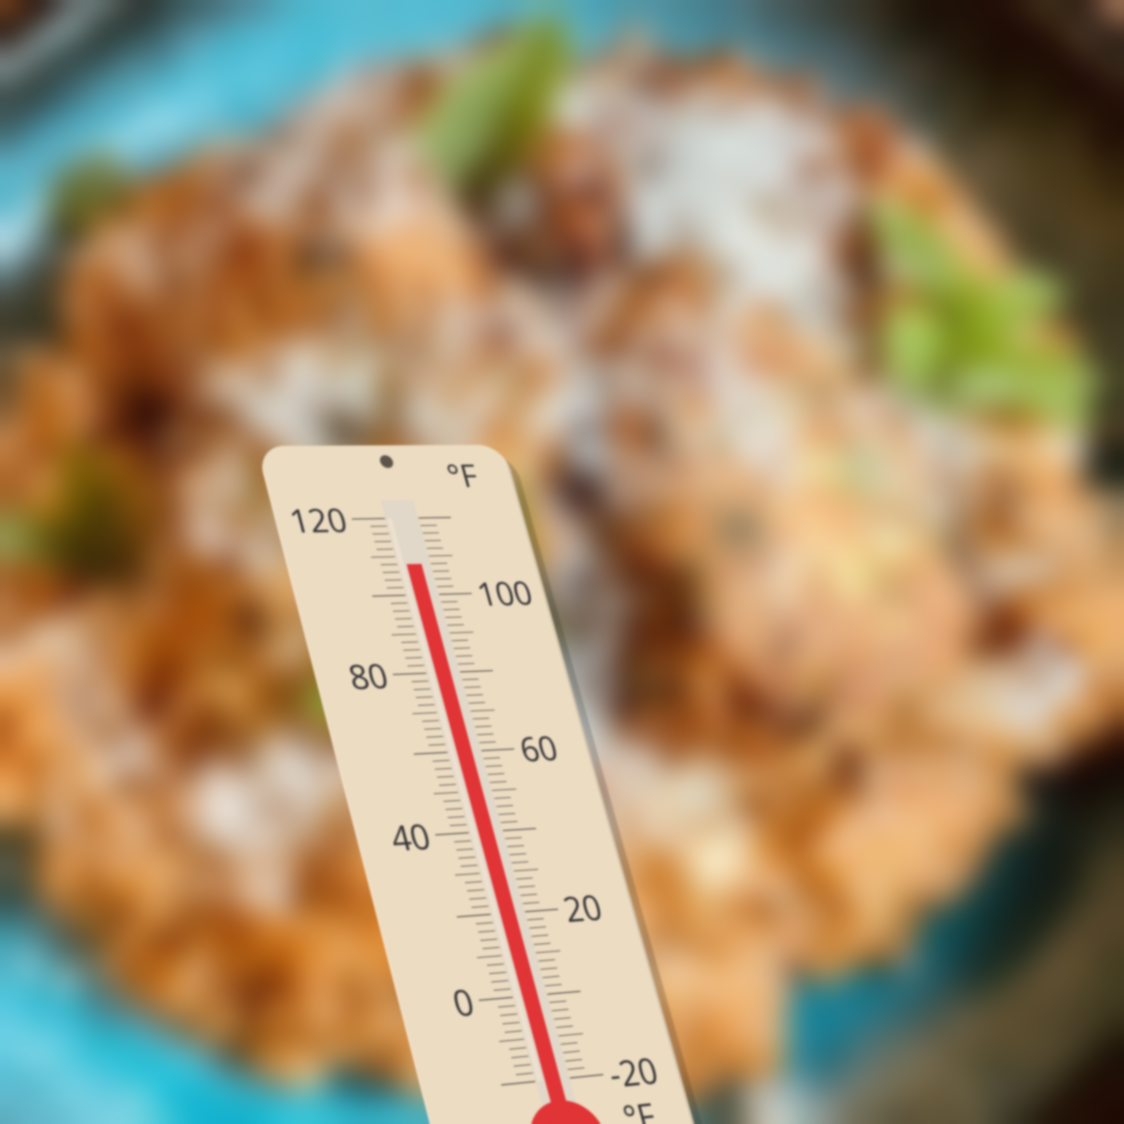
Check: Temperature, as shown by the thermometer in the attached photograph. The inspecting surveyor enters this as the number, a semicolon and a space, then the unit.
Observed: 108; °F
